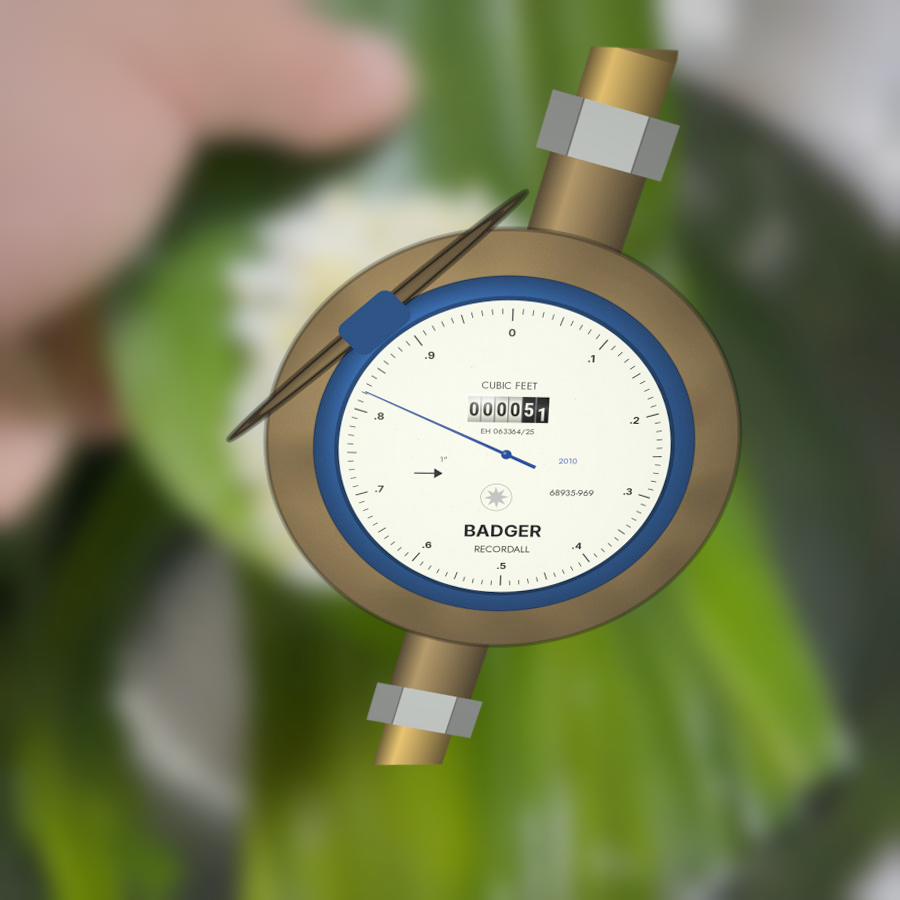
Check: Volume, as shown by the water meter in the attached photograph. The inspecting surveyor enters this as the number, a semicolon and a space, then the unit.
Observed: 50.82; ft³
